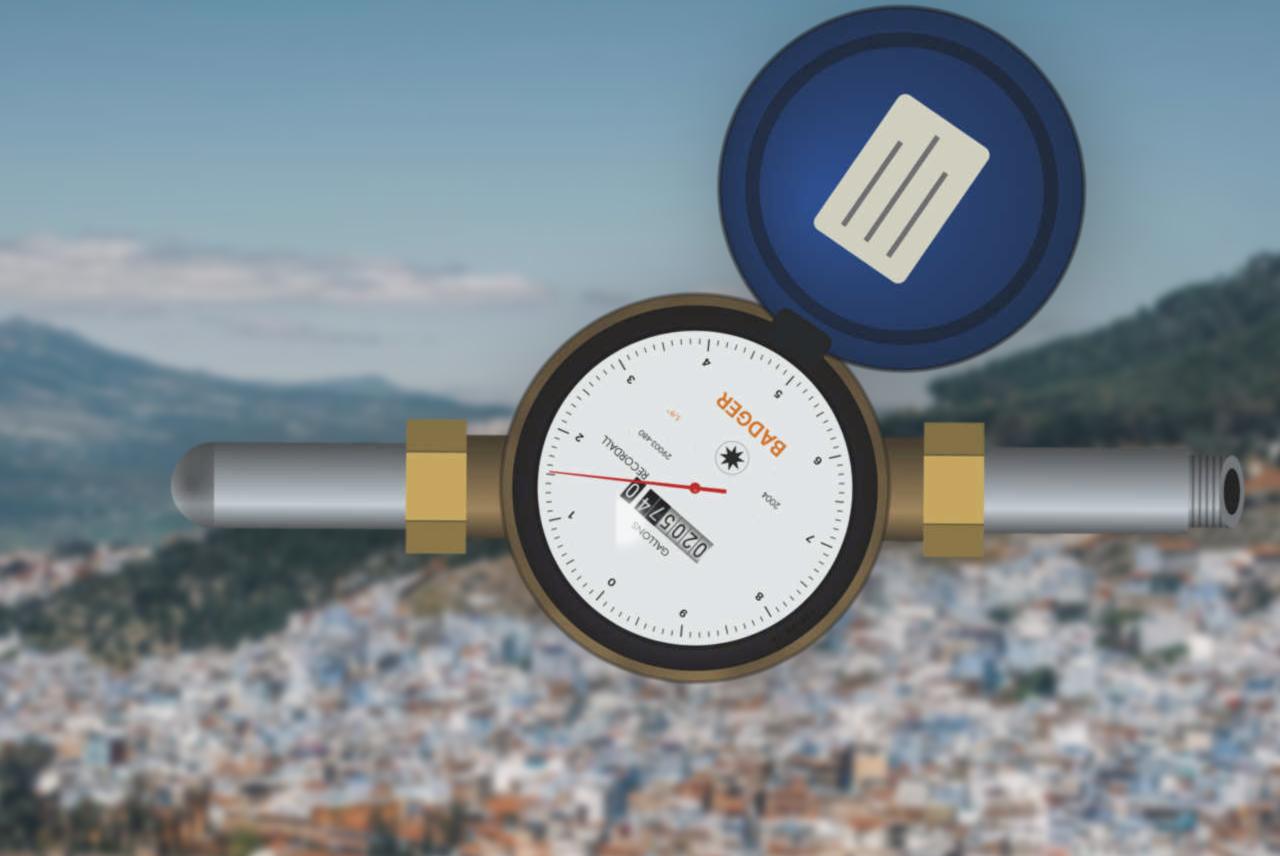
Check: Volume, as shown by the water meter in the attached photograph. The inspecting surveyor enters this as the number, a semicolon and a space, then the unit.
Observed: 205741.5; gal
